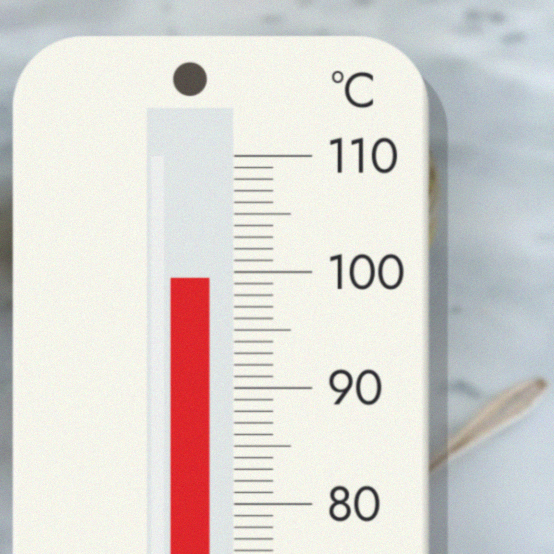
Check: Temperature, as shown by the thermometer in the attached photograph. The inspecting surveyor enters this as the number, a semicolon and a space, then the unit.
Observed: 99.5; °C
